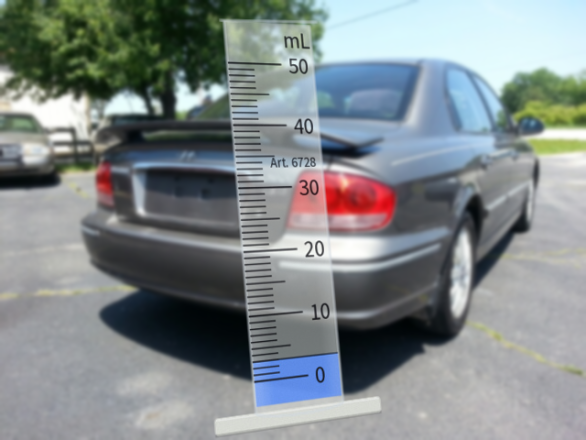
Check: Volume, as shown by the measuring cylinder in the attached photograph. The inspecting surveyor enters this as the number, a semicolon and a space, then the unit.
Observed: 3; mL
